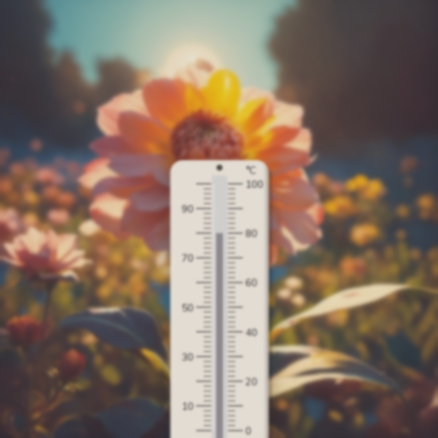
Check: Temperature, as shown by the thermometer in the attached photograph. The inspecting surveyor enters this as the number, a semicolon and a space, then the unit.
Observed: 80; °C
